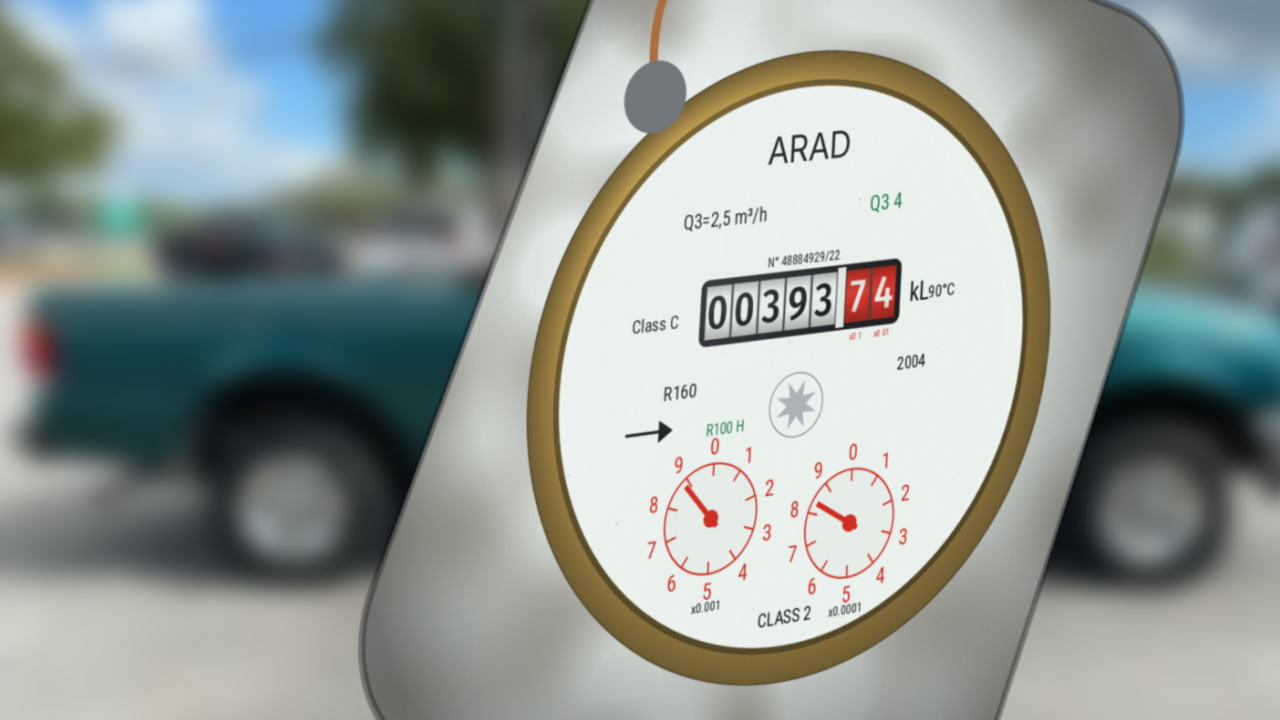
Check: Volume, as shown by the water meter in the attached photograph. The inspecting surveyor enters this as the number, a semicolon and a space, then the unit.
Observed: 393.7488; kL
